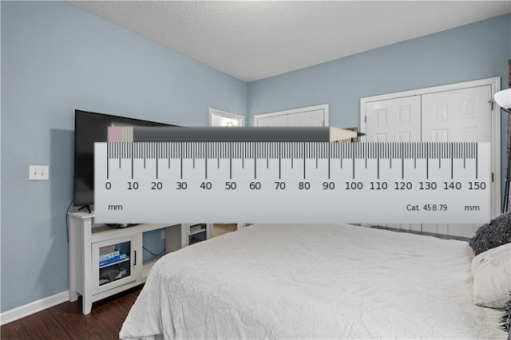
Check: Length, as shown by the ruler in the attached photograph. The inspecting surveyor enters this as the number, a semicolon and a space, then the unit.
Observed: 105; mm
